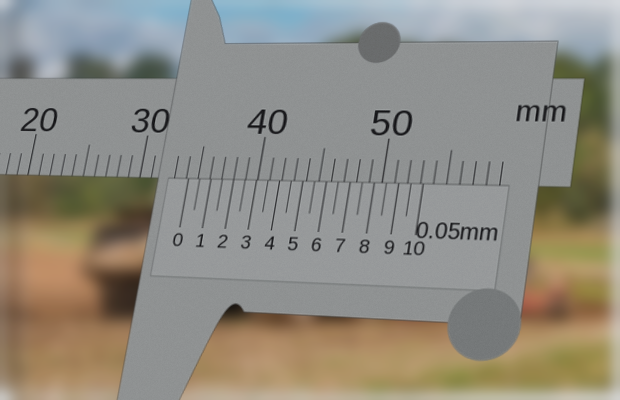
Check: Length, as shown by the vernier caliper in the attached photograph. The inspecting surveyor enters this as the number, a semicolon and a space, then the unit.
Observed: 34.2; mm
